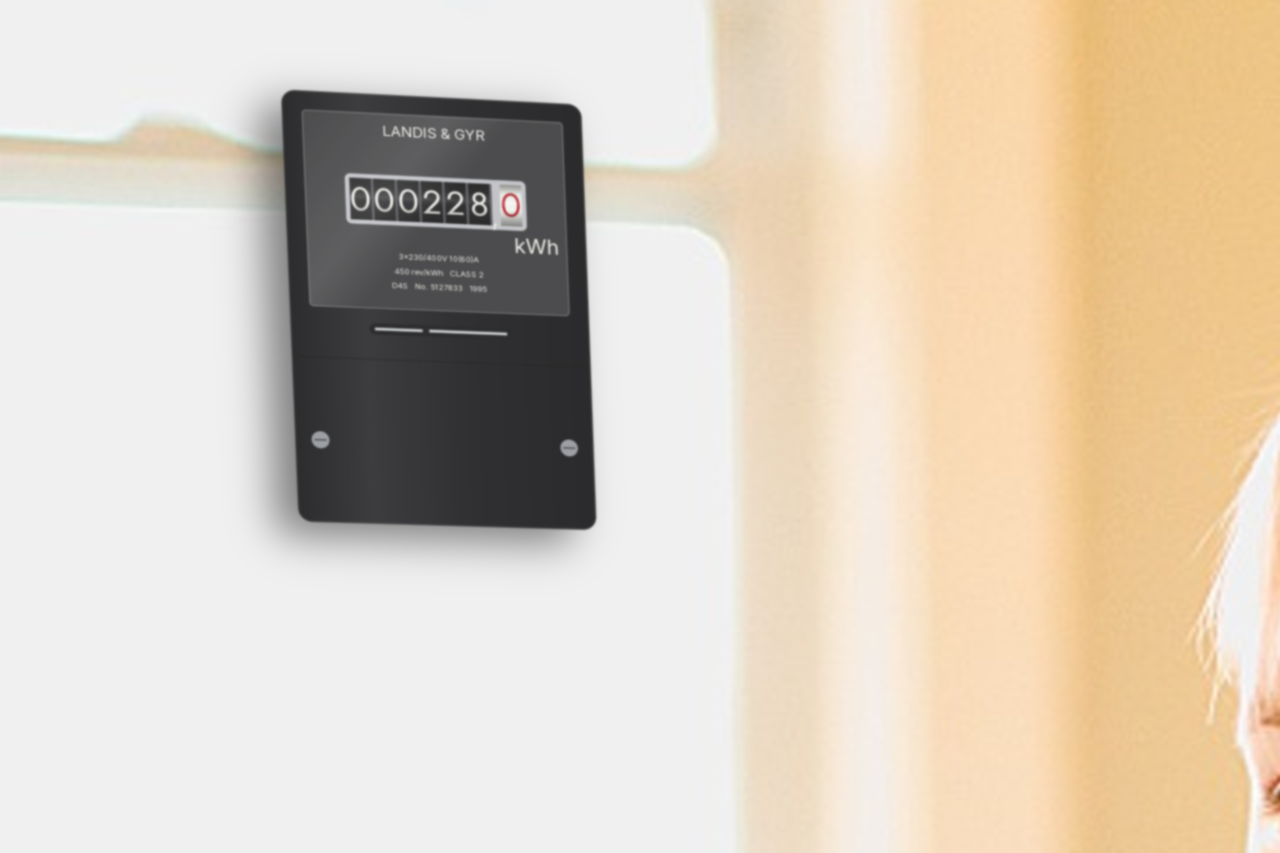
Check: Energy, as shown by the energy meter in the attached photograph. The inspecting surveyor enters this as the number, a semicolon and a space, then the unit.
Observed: 228.0; kWh
